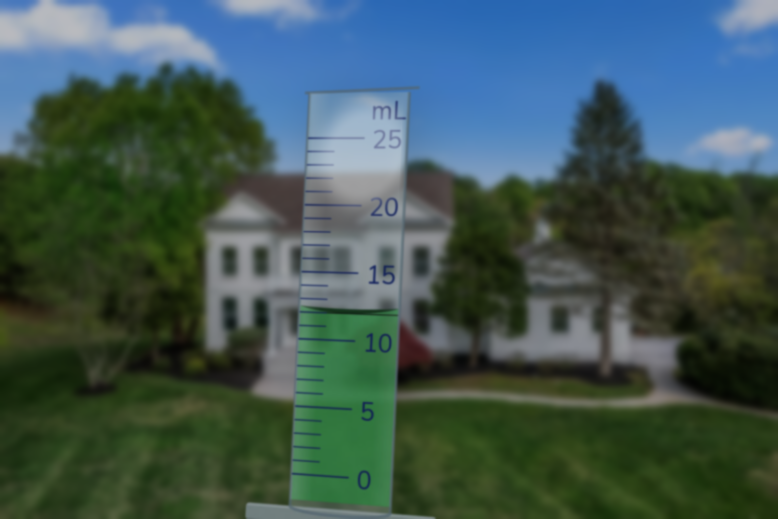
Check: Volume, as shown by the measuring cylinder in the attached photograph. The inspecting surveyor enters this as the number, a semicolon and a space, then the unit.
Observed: 12; mL
